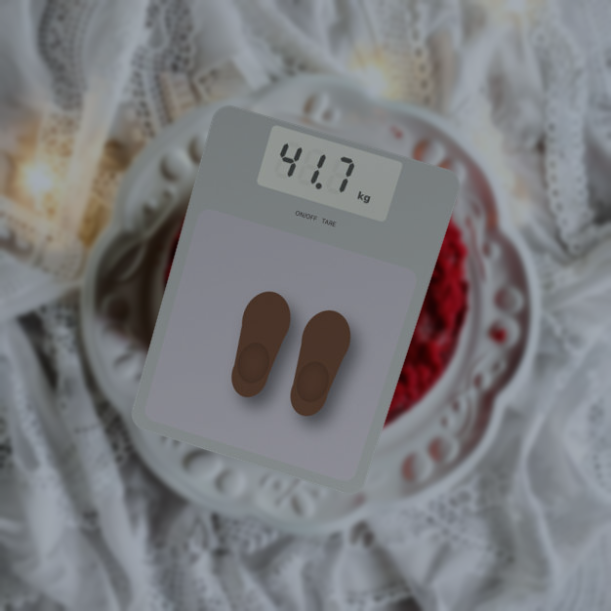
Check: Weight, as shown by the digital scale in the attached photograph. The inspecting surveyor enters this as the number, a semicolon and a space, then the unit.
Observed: 41.7; kg
